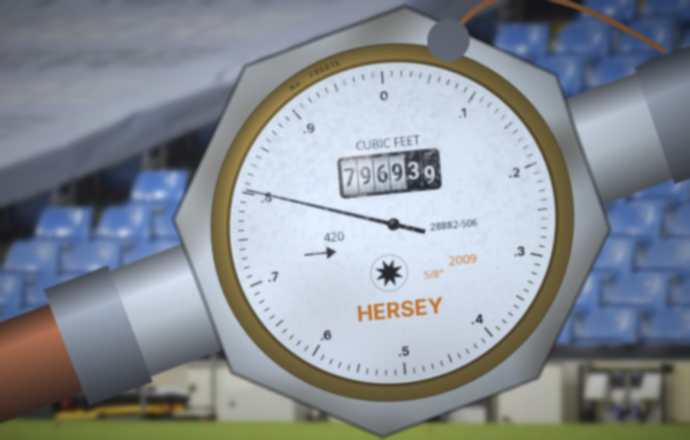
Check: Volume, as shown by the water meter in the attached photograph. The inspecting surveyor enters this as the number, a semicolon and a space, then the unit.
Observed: 796938.80; ft³
